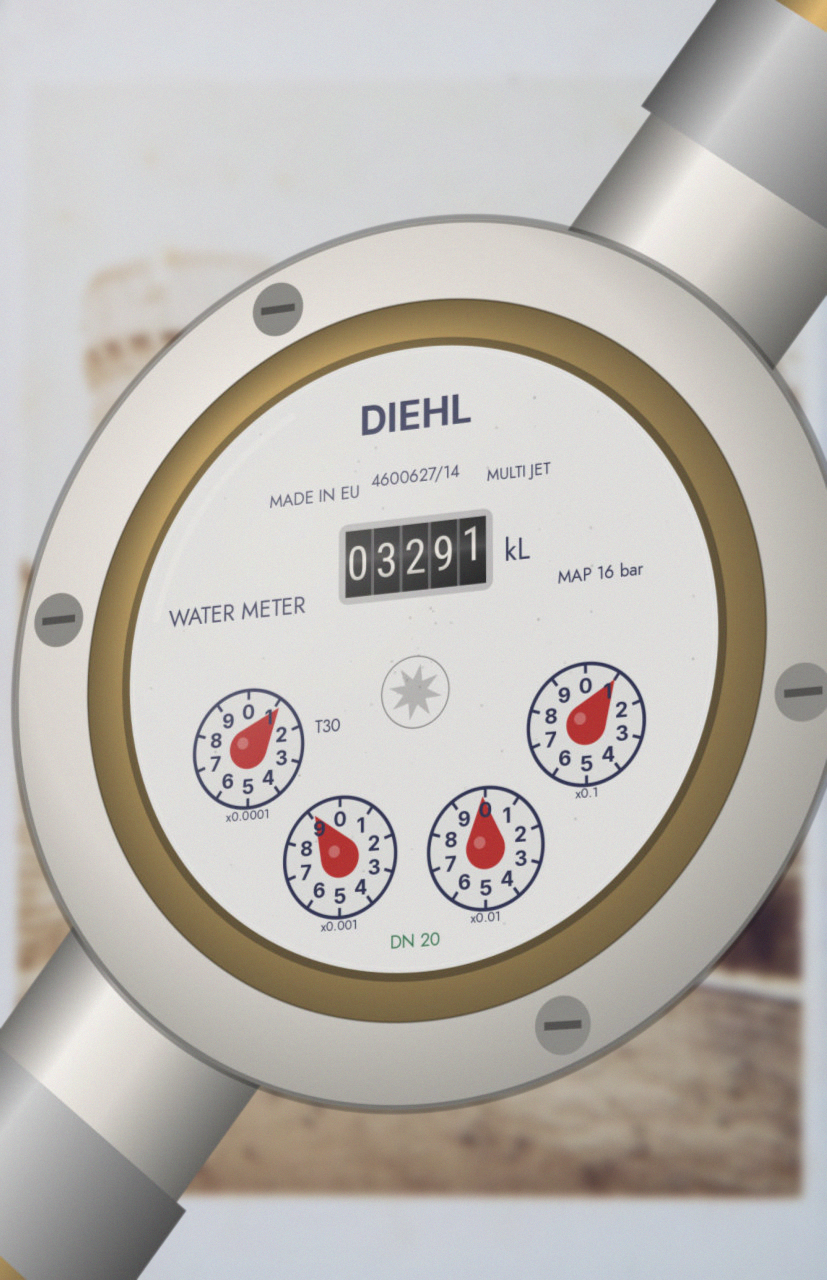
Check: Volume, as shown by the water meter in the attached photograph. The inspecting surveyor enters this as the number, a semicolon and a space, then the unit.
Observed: 3291.0991; kL
